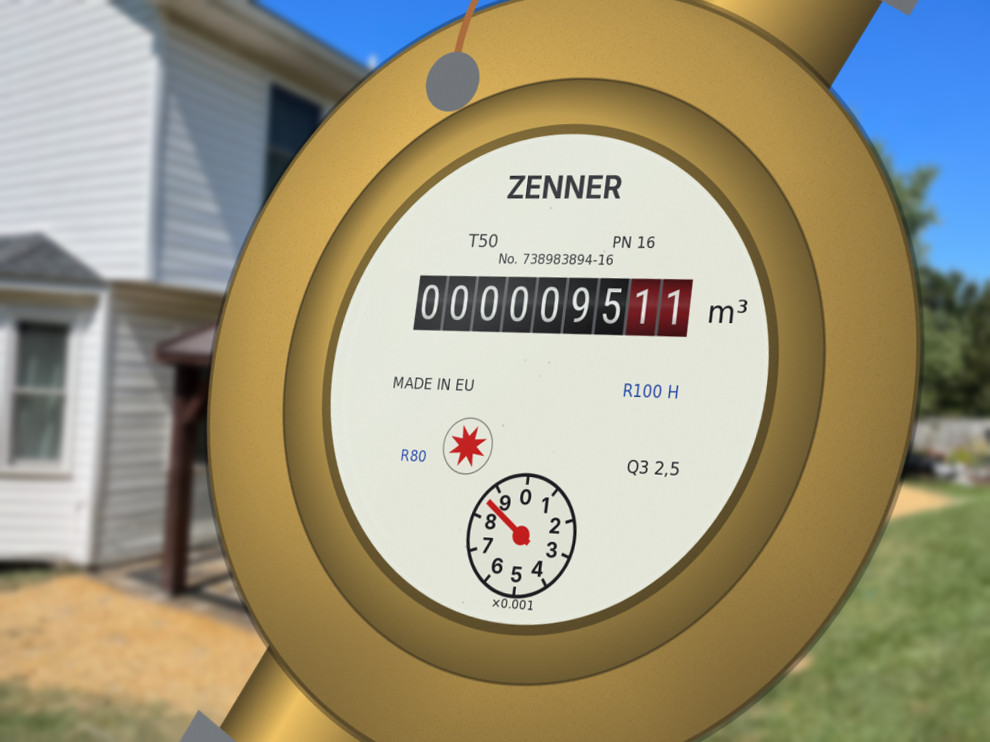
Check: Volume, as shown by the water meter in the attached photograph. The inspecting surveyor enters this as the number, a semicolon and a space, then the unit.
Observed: 95.118; m³
